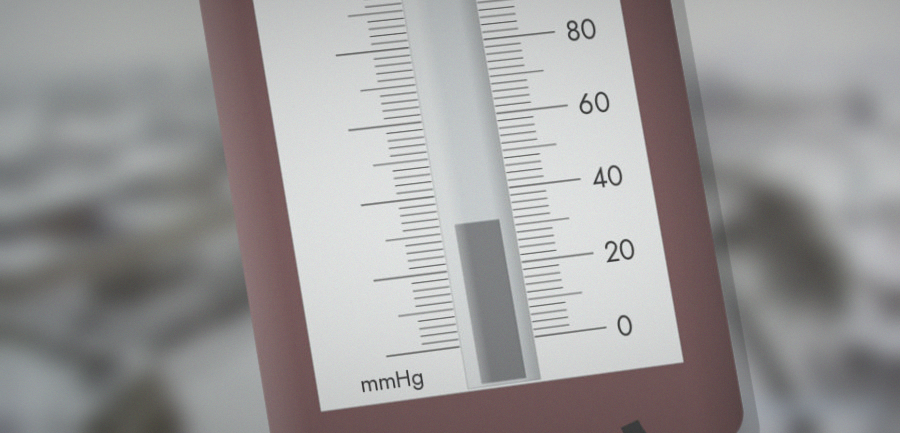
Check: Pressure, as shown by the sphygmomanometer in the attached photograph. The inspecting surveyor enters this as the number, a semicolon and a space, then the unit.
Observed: 32; mmHg
